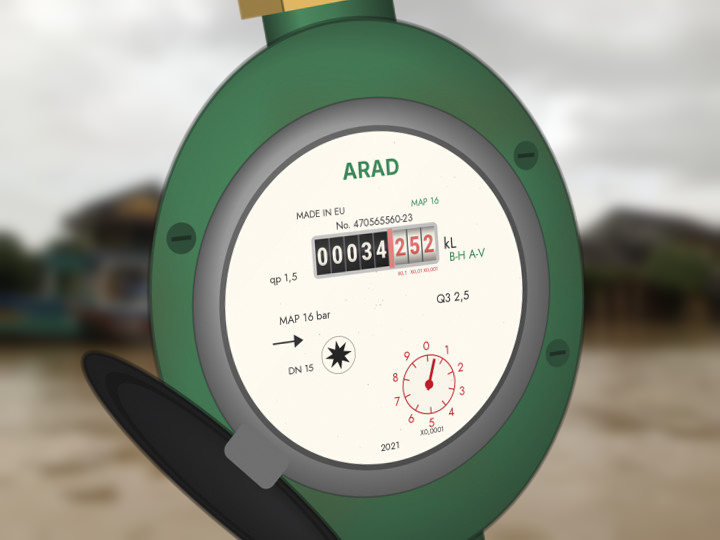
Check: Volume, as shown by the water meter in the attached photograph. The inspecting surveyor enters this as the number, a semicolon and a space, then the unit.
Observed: 34.2520; kL
